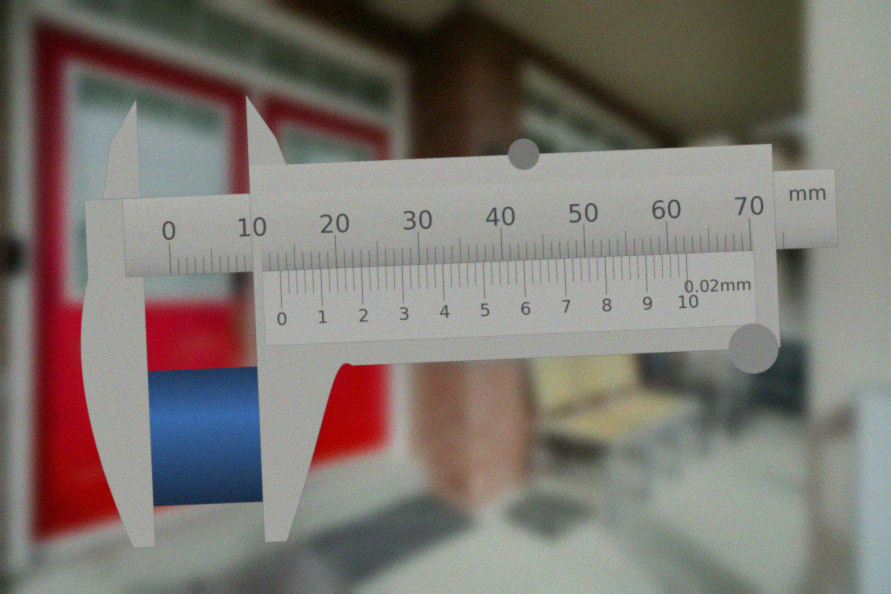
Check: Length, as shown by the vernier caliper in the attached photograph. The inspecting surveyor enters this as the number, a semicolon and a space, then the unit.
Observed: 13.2; mm
